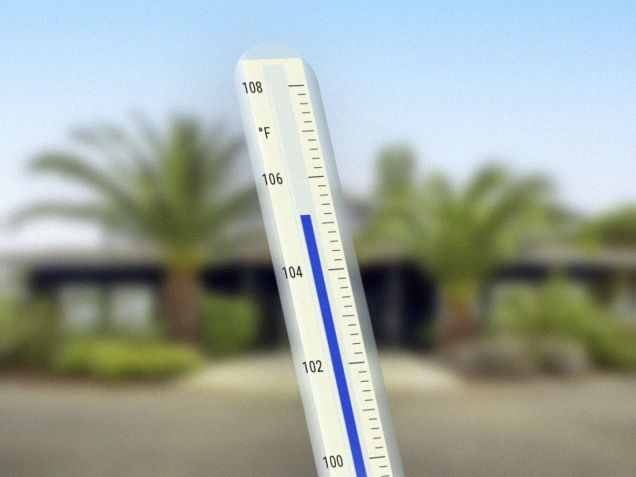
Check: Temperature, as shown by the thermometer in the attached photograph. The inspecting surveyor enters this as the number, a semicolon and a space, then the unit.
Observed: 105.2; °F
